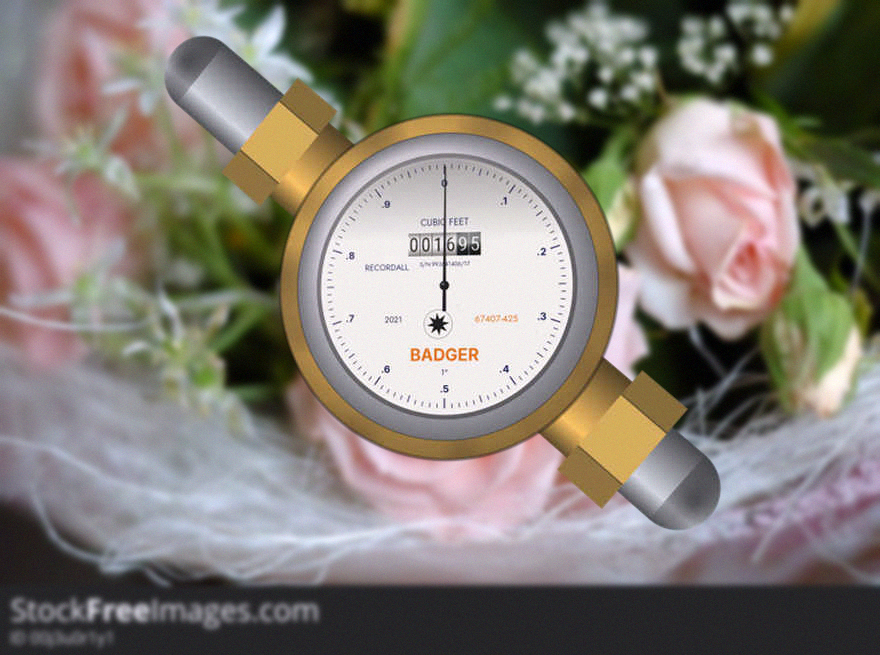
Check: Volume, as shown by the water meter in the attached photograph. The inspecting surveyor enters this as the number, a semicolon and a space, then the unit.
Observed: 1695.00; ft³
